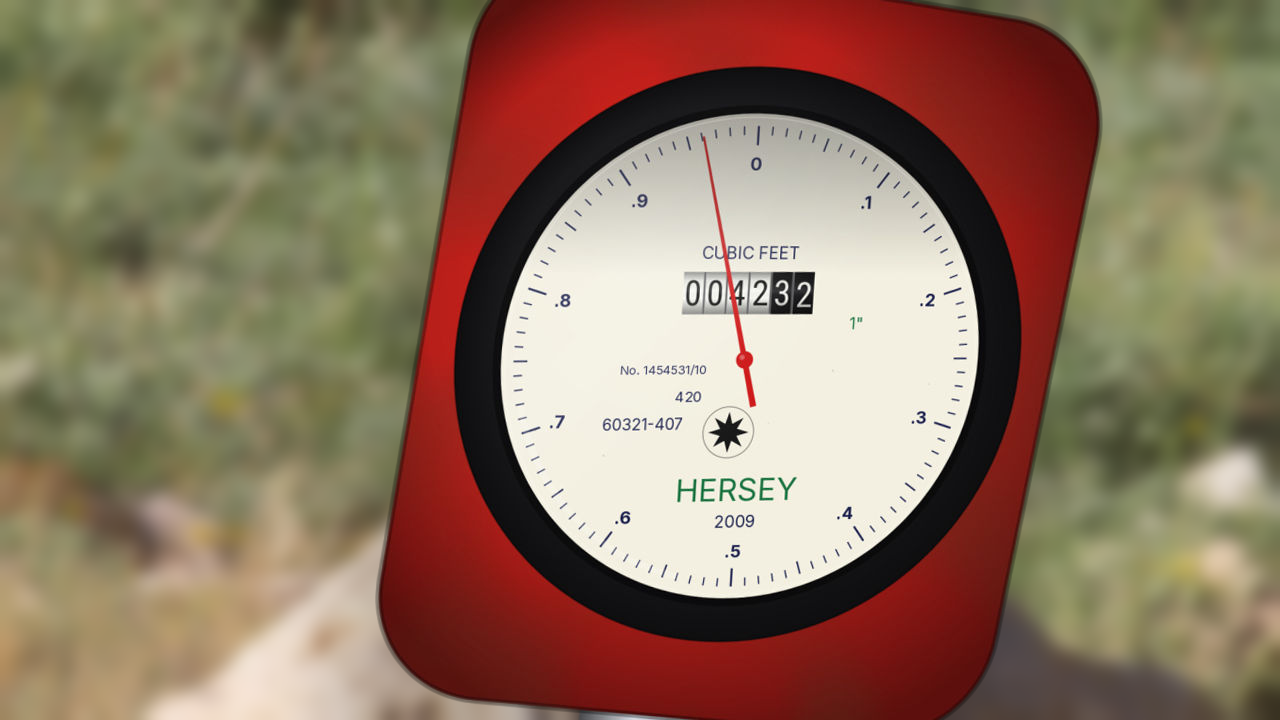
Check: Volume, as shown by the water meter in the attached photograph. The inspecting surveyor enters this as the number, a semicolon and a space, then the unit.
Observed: 4231.96; ft³
